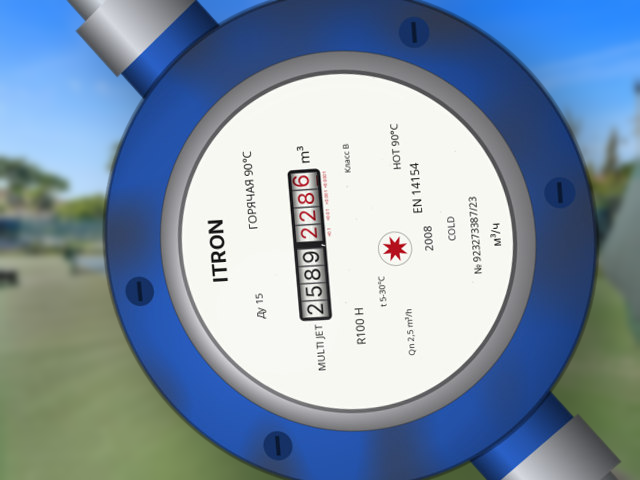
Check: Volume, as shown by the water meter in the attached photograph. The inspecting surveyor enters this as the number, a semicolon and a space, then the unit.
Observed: 2589.2286; m³
